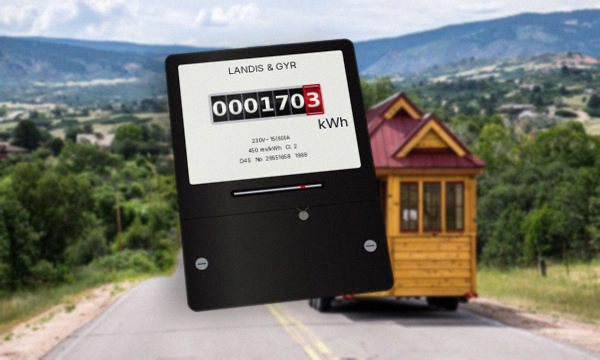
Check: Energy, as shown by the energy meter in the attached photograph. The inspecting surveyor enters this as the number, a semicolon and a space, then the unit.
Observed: 170.3; kWh
